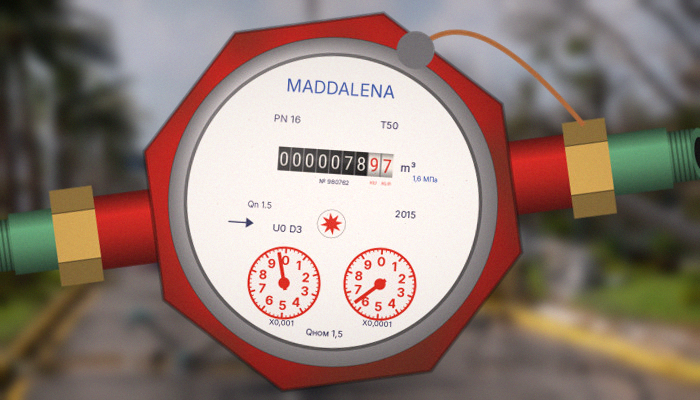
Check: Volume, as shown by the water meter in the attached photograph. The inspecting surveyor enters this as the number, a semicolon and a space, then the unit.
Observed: 78.9696; m³
